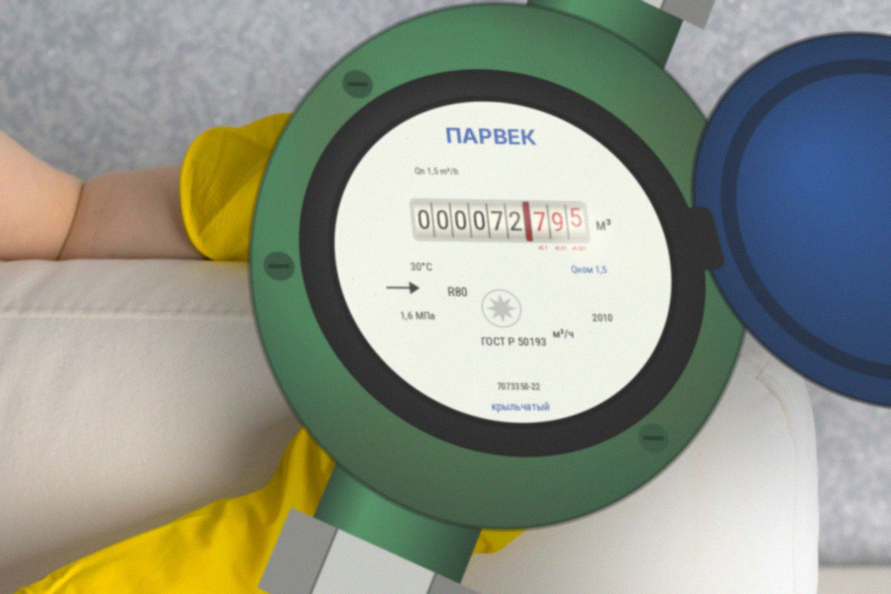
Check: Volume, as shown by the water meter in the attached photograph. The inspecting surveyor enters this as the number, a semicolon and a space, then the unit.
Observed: 72.795; m³
